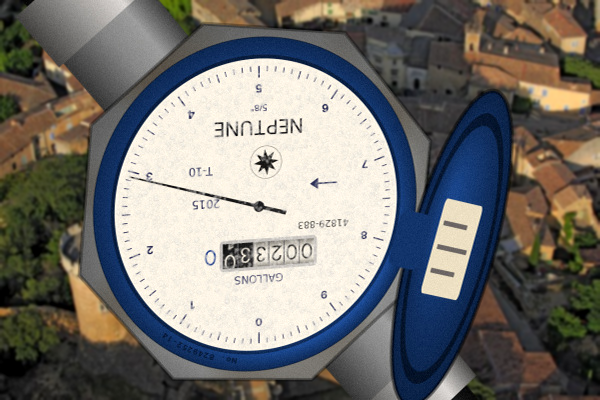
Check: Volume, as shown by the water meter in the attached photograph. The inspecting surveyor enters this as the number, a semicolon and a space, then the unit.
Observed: 23302.9; gal
